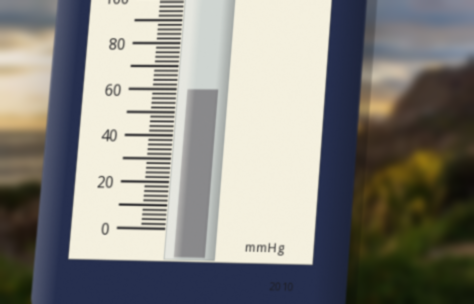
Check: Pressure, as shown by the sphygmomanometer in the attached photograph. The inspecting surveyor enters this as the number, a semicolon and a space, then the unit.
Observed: 60; mmHg
